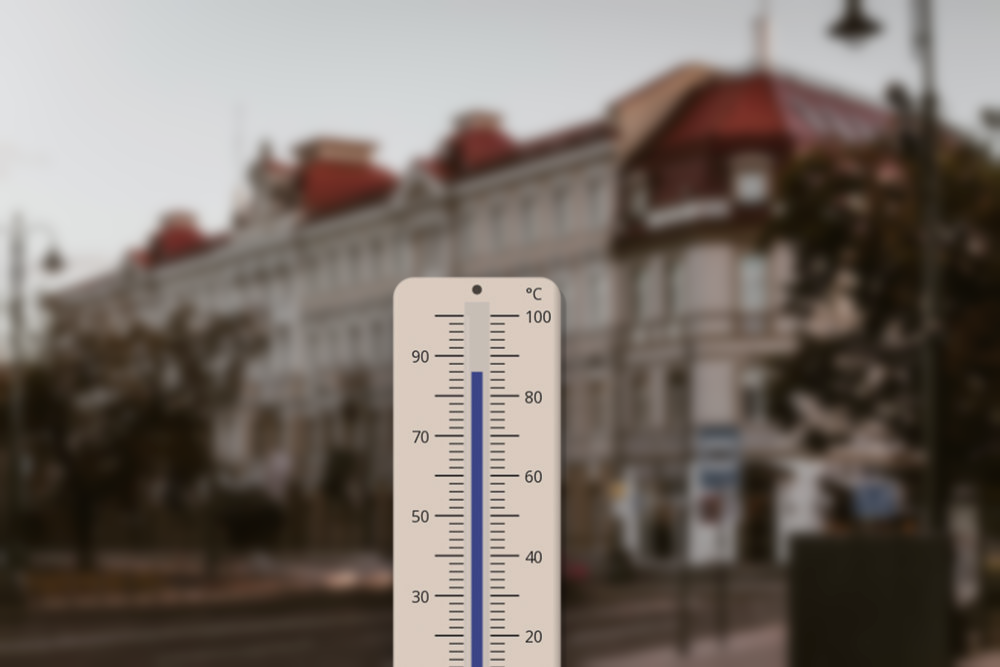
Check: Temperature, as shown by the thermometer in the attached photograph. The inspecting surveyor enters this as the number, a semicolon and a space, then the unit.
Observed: 86; °C
